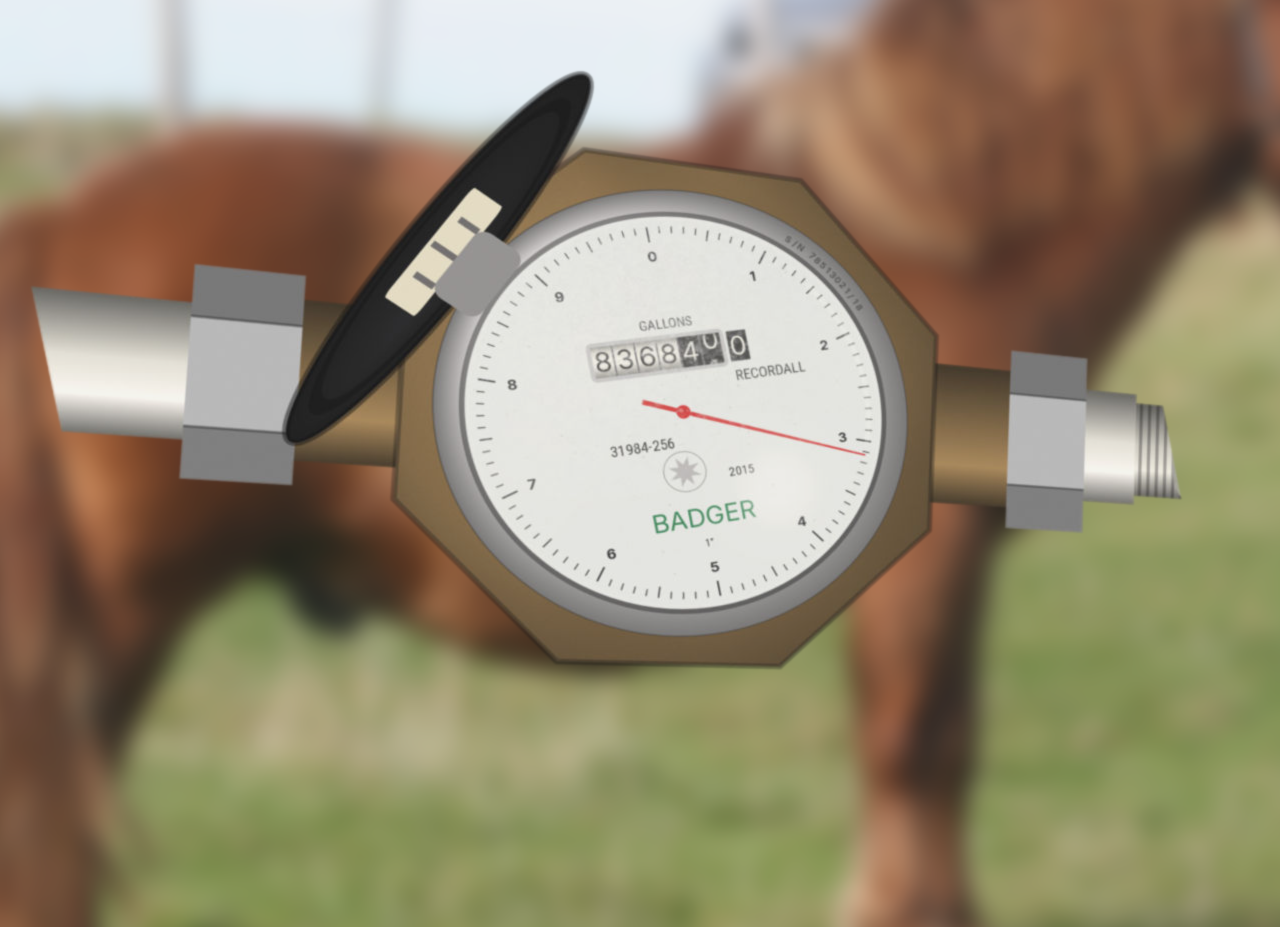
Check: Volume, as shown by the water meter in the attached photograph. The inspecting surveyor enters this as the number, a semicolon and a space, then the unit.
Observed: 8368403.1; gal
